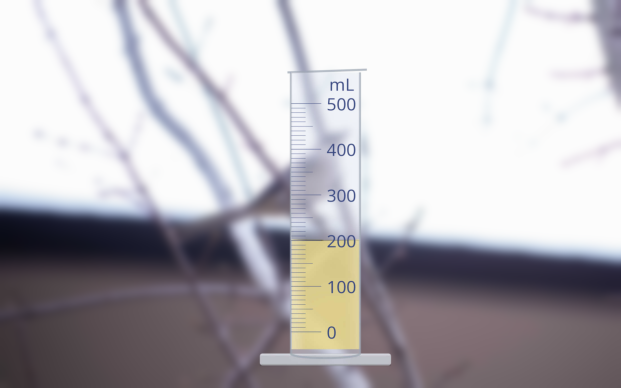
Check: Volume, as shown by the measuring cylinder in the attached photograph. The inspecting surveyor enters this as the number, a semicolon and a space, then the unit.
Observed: 200; mL
